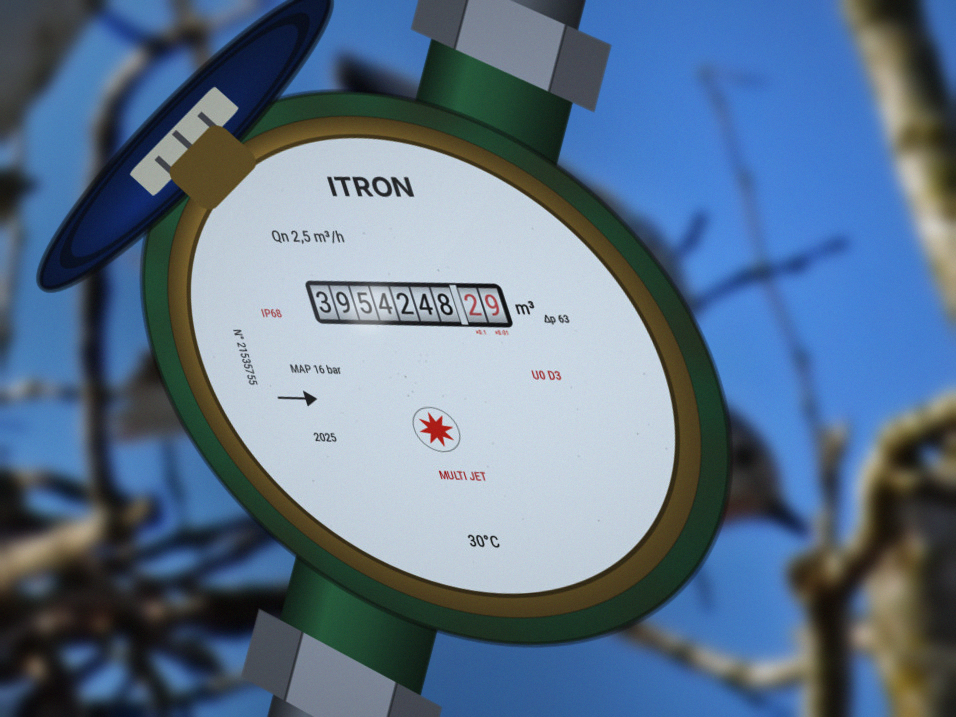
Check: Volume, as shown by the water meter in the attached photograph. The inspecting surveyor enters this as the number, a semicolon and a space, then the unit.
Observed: 3954248.29; m³
